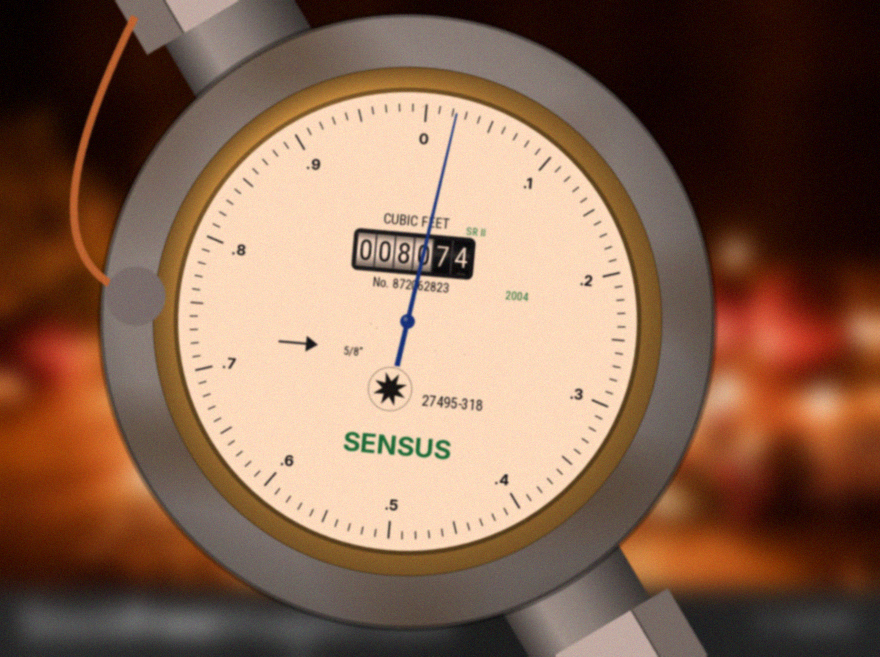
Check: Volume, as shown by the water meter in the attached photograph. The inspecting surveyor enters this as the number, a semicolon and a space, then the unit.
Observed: 8074.02; ft³
